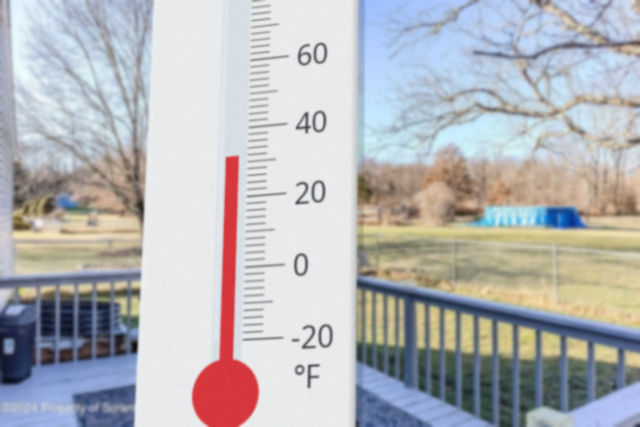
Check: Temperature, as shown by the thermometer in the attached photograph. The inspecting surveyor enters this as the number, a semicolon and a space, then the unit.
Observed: 32; °F
